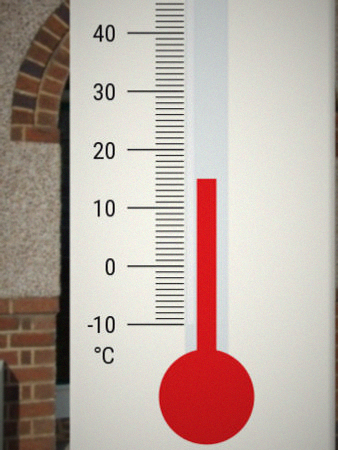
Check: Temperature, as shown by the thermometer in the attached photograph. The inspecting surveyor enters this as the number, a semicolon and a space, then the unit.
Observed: 15; °C
